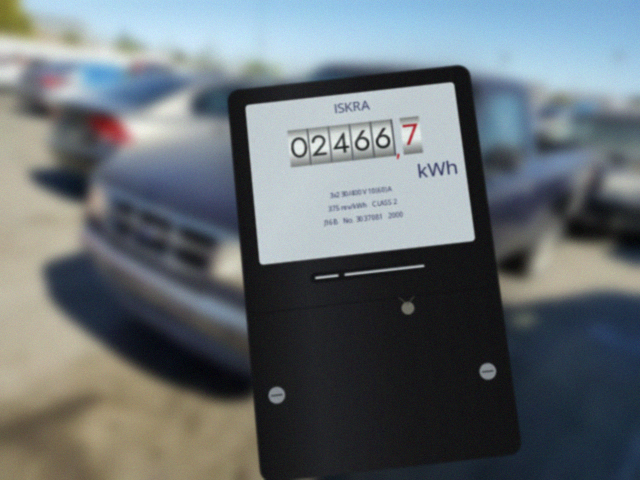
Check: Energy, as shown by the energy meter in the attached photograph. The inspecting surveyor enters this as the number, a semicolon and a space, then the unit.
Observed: 2466.7; kWh
